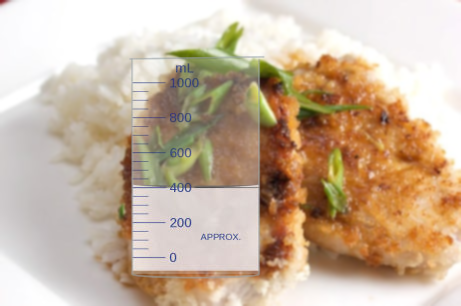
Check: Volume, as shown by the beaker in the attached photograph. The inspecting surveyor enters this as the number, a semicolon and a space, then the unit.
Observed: 400; mL
